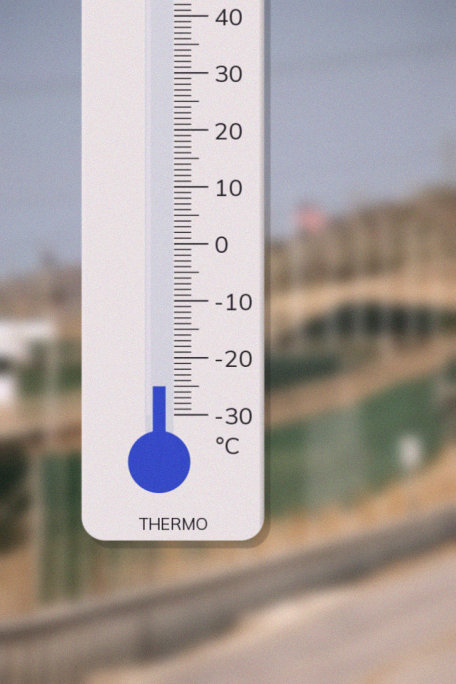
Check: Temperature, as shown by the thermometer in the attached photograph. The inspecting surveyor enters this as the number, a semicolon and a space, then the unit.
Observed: -25; °C
